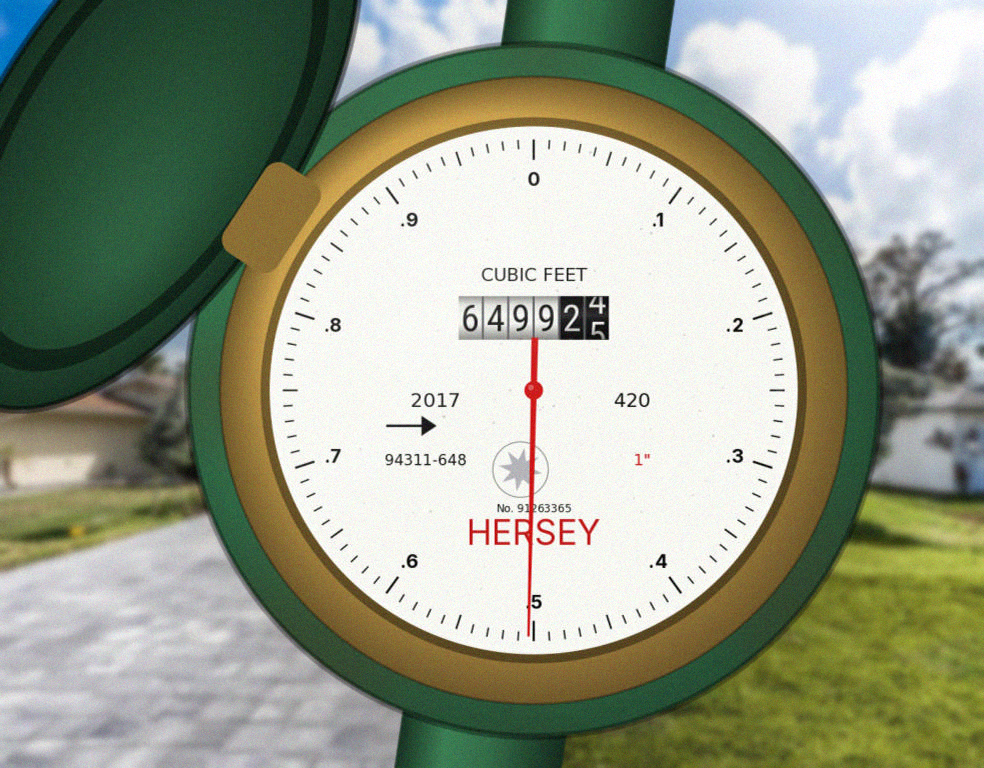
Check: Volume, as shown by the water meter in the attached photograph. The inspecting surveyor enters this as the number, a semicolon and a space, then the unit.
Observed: 649924.50; ft³
